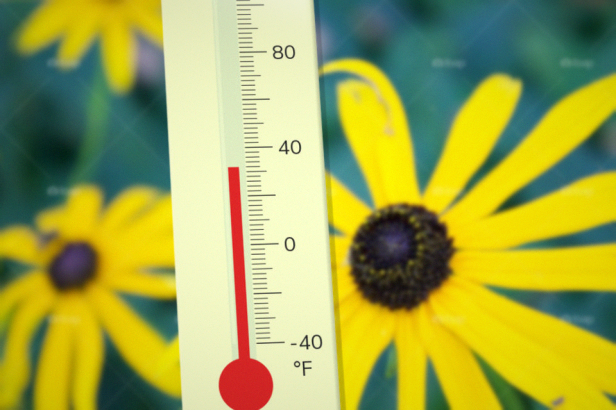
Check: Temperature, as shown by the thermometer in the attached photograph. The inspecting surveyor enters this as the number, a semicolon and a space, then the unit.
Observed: 32; °F
